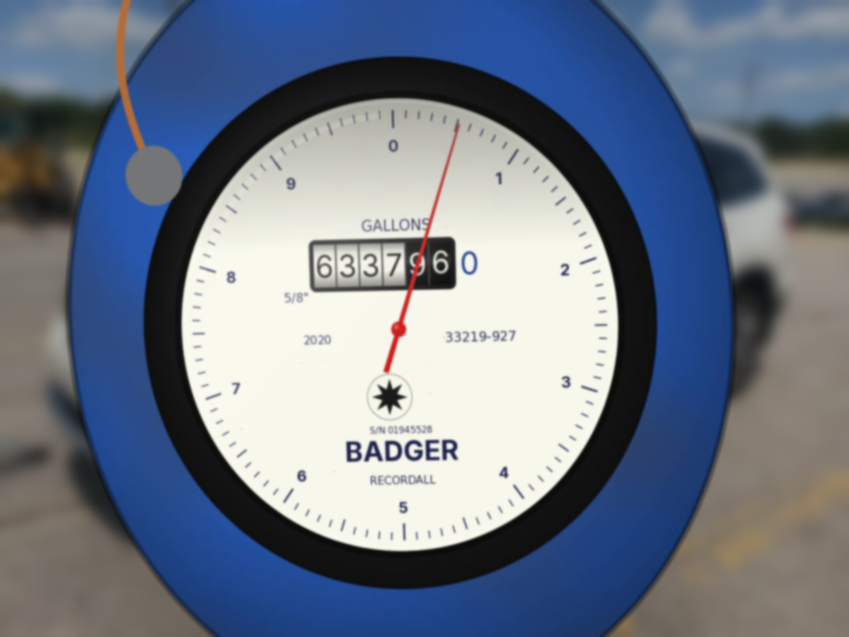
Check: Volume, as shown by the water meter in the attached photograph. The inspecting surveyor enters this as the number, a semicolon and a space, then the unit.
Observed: 6337960.5; gal
